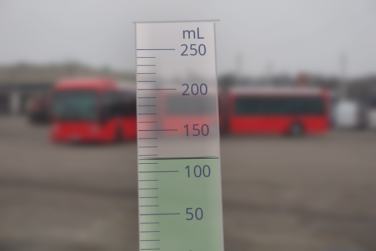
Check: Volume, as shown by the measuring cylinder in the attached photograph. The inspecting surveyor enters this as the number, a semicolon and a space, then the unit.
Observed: 115; mL
